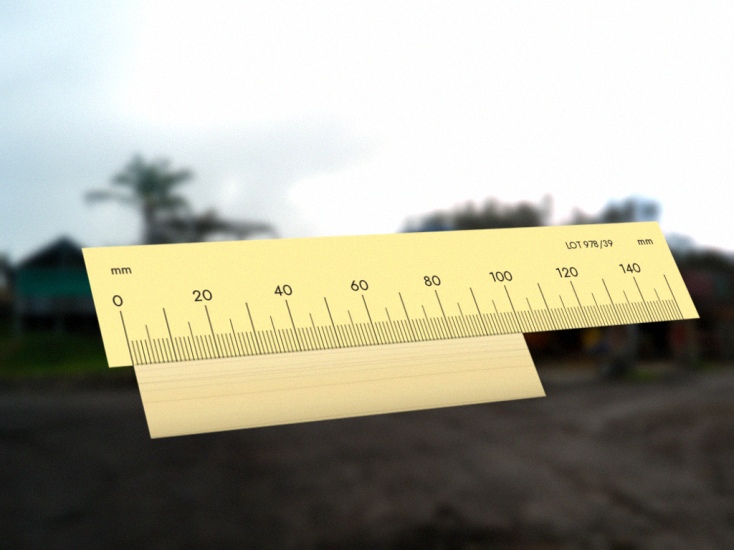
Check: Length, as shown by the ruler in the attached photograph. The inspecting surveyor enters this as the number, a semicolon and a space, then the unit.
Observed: 100; mm
